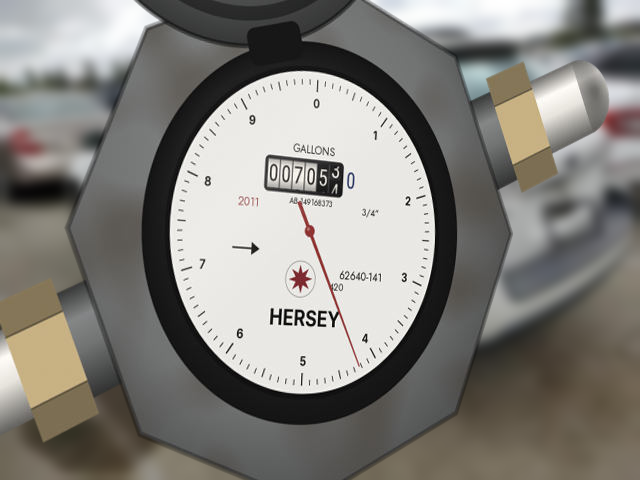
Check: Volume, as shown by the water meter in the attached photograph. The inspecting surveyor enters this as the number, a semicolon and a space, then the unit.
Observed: 70534.2; gal
